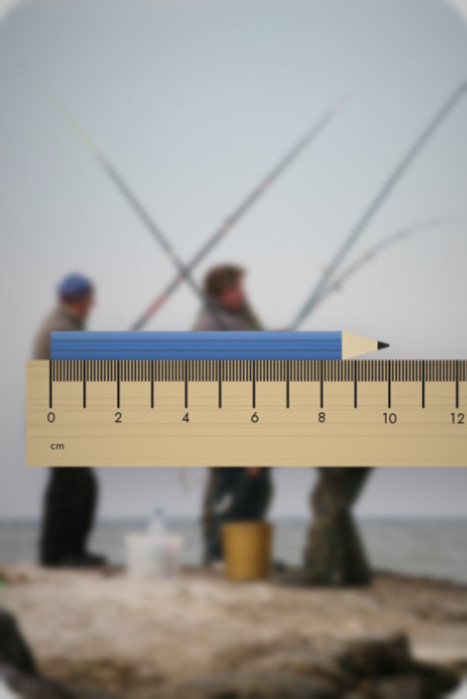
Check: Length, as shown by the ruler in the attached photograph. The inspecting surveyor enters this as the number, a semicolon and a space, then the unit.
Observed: 10; cm
